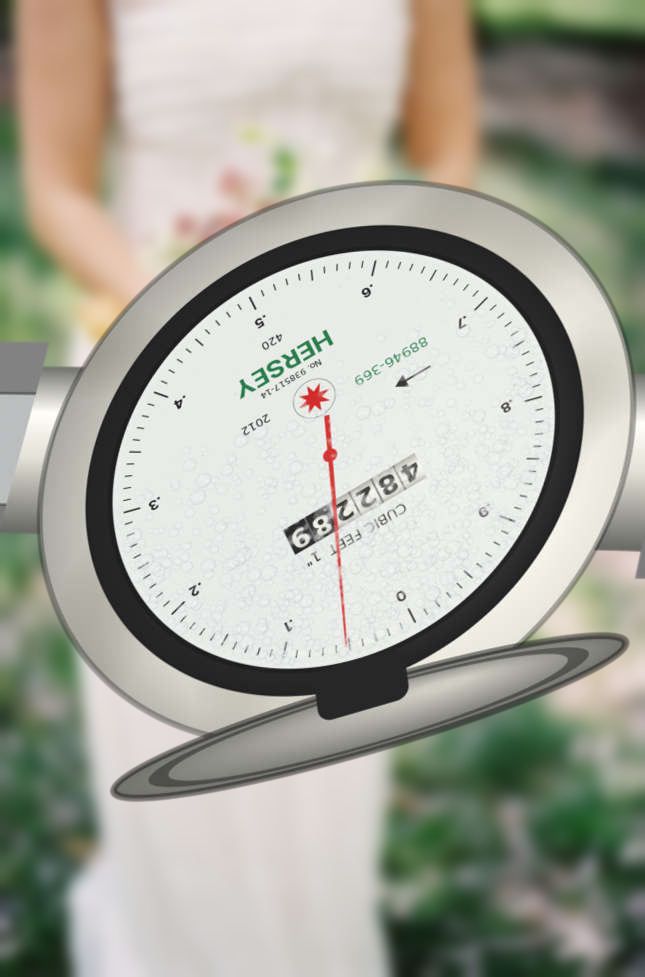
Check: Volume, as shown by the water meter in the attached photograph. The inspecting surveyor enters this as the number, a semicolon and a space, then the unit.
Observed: 482289.05; ft³
